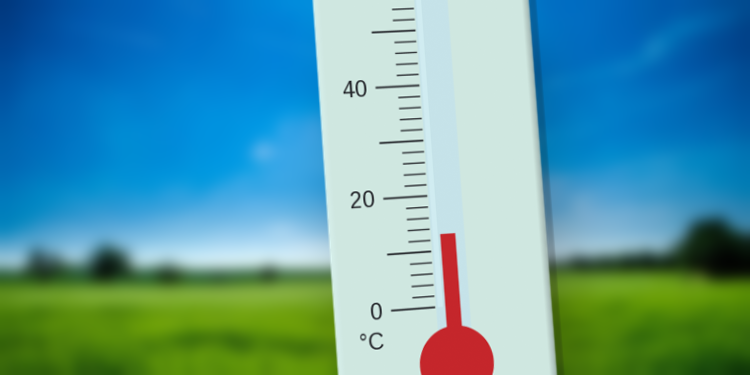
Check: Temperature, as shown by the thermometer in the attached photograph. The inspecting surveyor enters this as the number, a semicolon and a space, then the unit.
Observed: 13; °C
